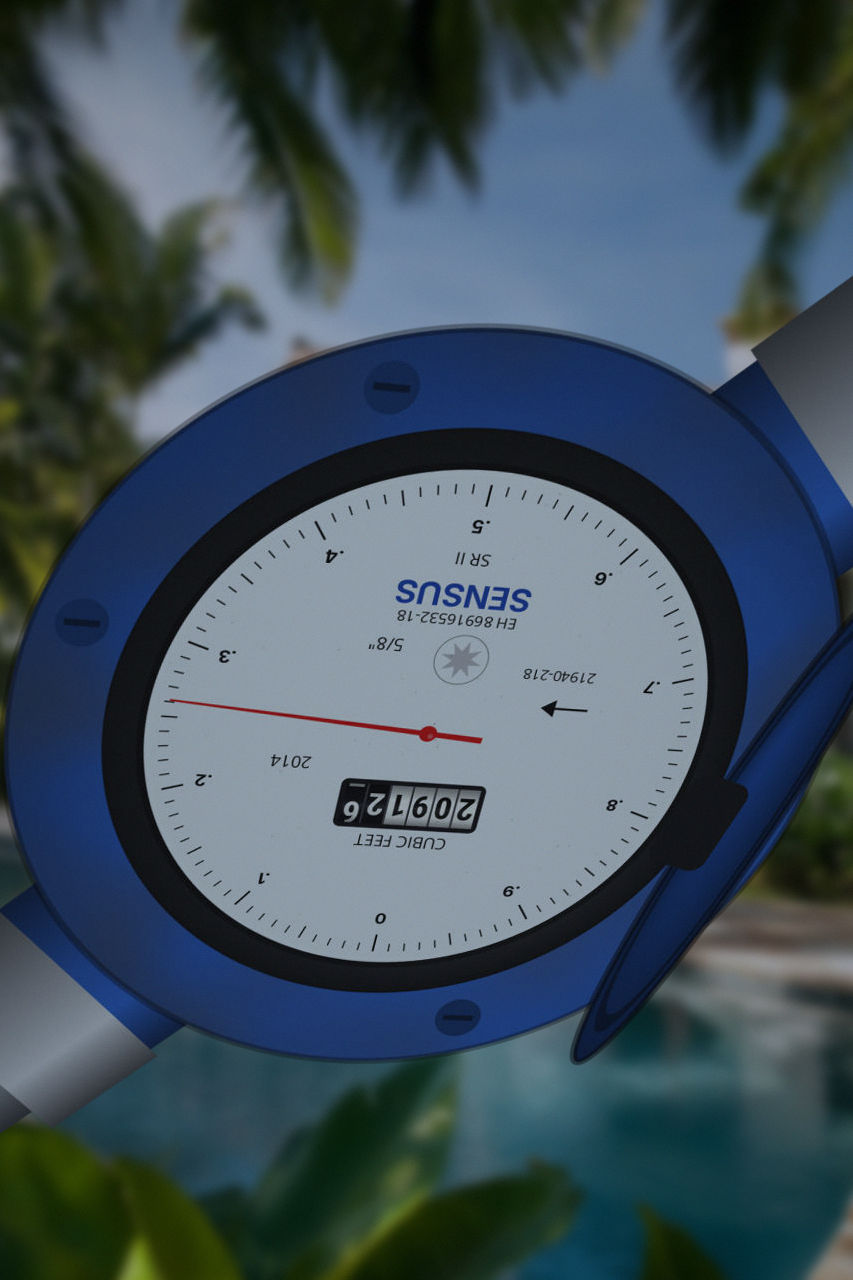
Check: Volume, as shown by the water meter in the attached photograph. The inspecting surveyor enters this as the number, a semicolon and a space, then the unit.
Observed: 209126.26; ft³
